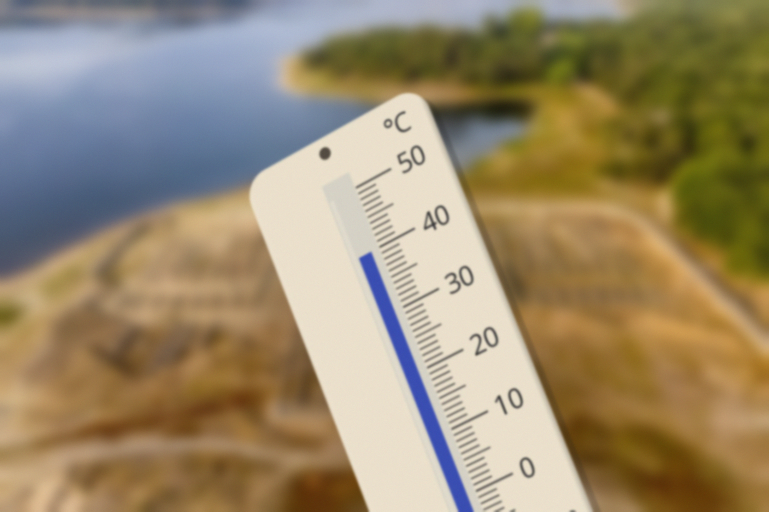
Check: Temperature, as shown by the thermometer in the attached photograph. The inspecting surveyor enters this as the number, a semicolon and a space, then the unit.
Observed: 40; °C
